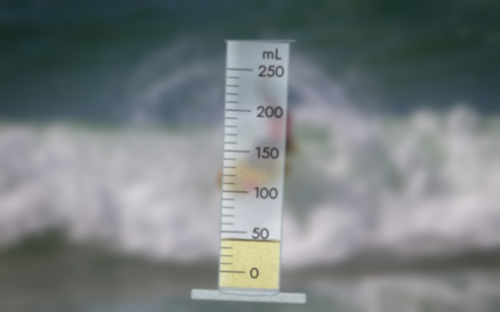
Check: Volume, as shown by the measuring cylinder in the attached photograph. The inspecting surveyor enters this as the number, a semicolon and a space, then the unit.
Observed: 40; mL
